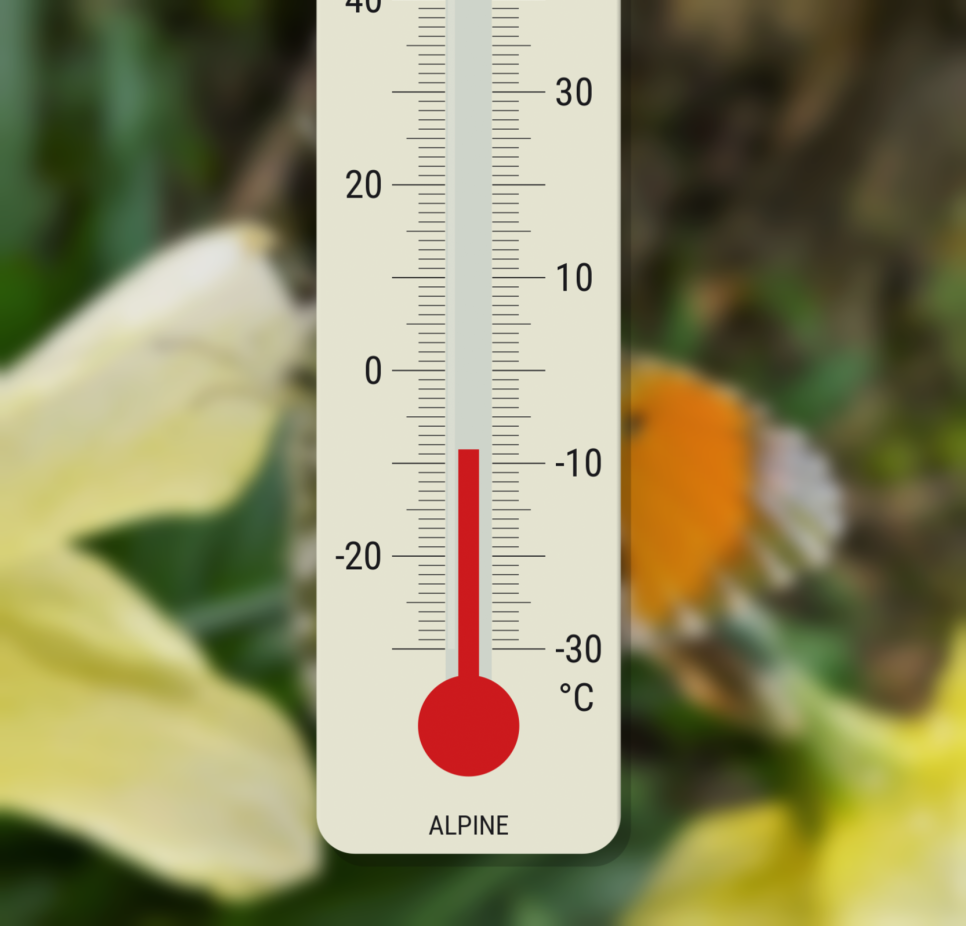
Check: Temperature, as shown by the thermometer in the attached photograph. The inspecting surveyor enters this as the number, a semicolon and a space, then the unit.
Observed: -8.5; °C
